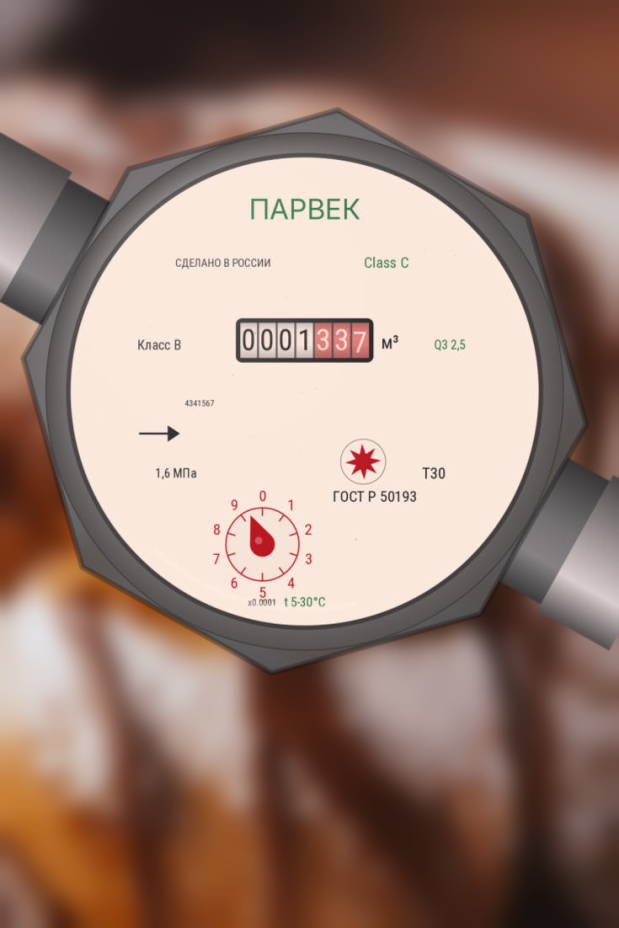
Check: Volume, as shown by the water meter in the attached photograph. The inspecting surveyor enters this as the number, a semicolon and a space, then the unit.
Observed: 1.3369; m³
